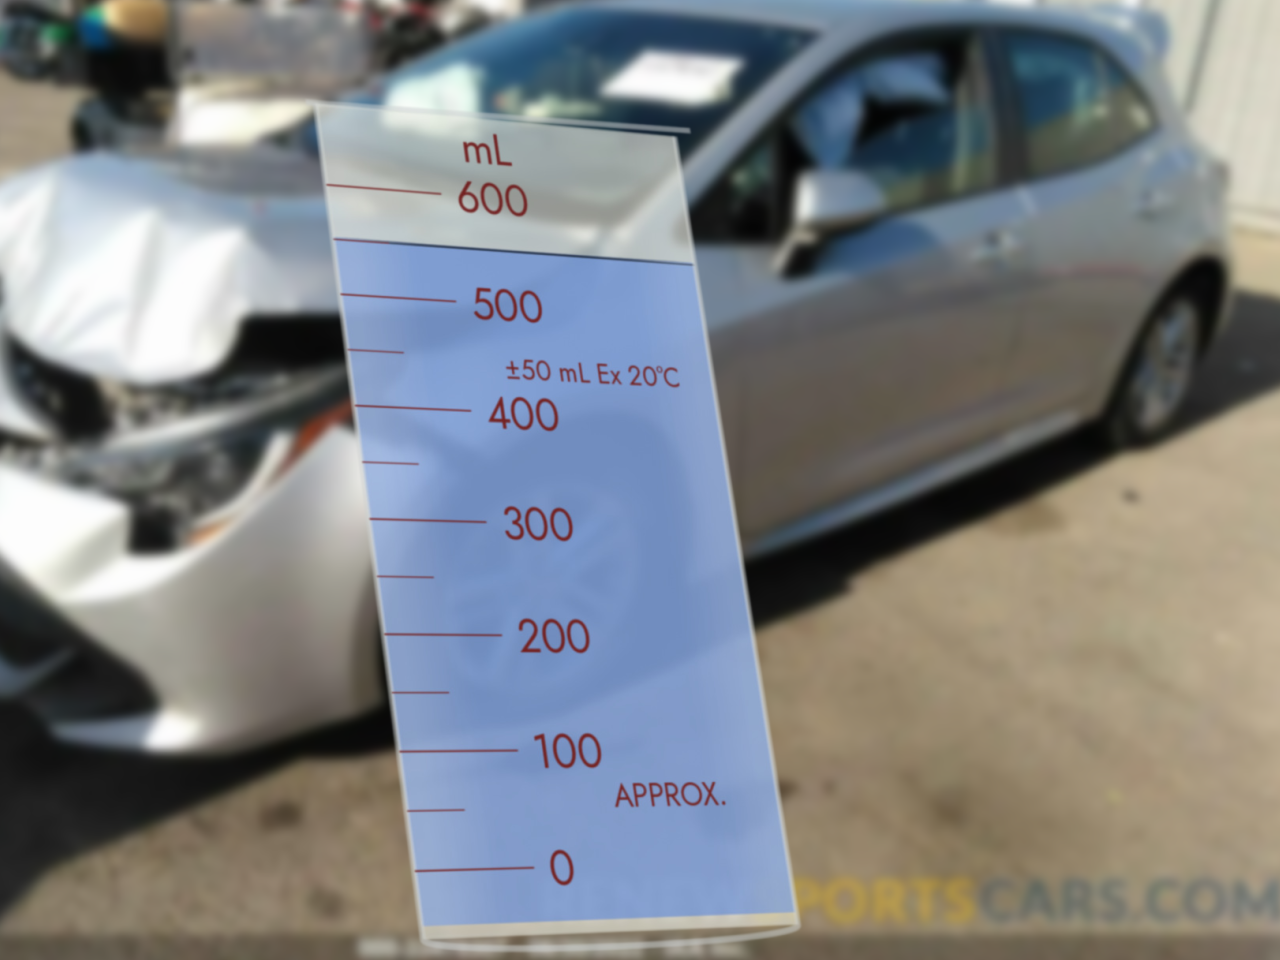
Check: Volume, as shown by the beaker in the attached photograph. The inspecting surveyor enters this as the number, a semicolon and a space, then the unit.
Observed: 550; mL
